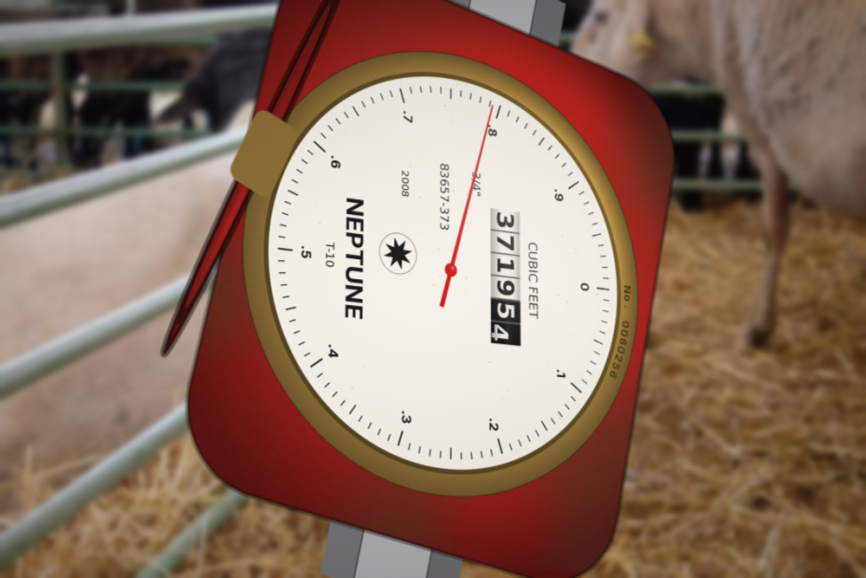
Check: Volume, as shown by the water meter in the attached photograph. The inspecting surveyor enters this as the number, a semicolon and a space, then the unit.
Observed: 371953.79; ft³
